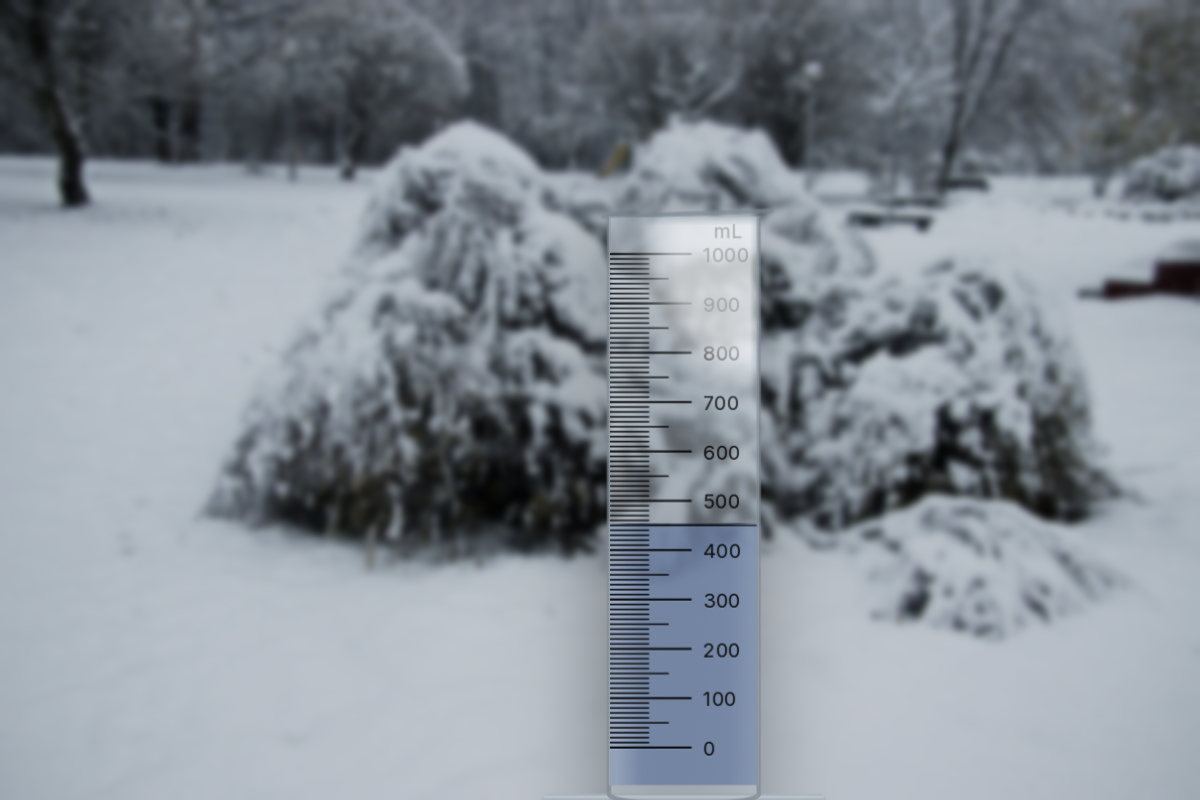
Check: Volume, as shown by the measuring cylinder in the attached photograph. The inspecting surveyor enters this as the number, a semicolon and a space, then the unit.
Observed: 450; mL
